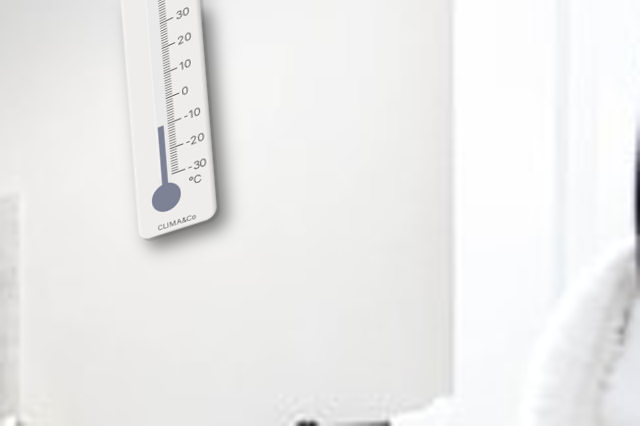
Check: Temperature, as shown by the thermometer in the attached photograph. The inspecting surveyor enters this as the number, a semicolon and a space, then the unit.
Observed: -10; °C
